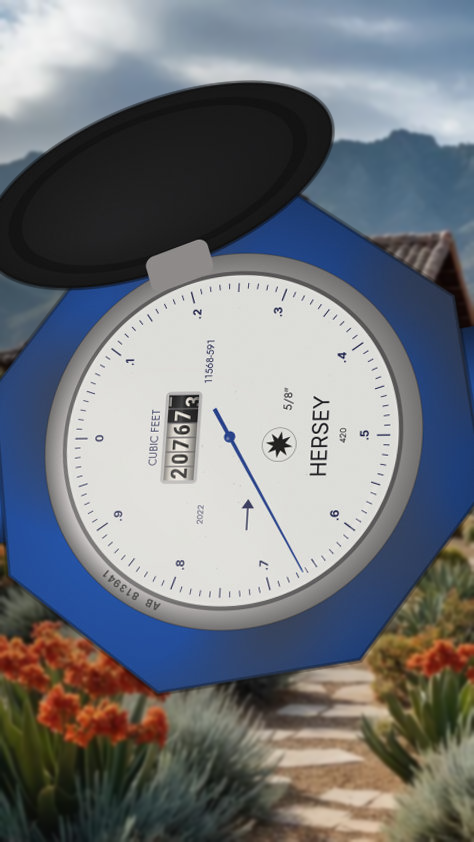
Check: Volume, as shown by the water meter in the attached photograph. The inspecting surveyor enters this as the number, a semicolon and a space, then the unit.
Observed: 207672.66; ft³
